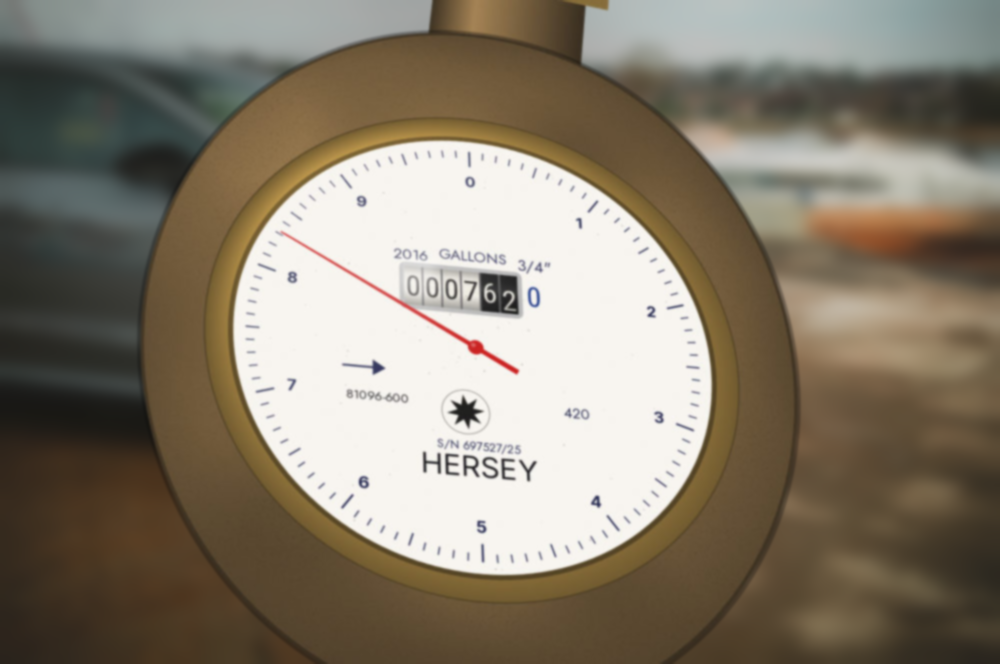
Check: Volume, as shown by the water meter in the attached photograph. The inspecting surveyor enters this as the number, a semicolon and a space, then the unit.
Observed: 7618.3; gal
